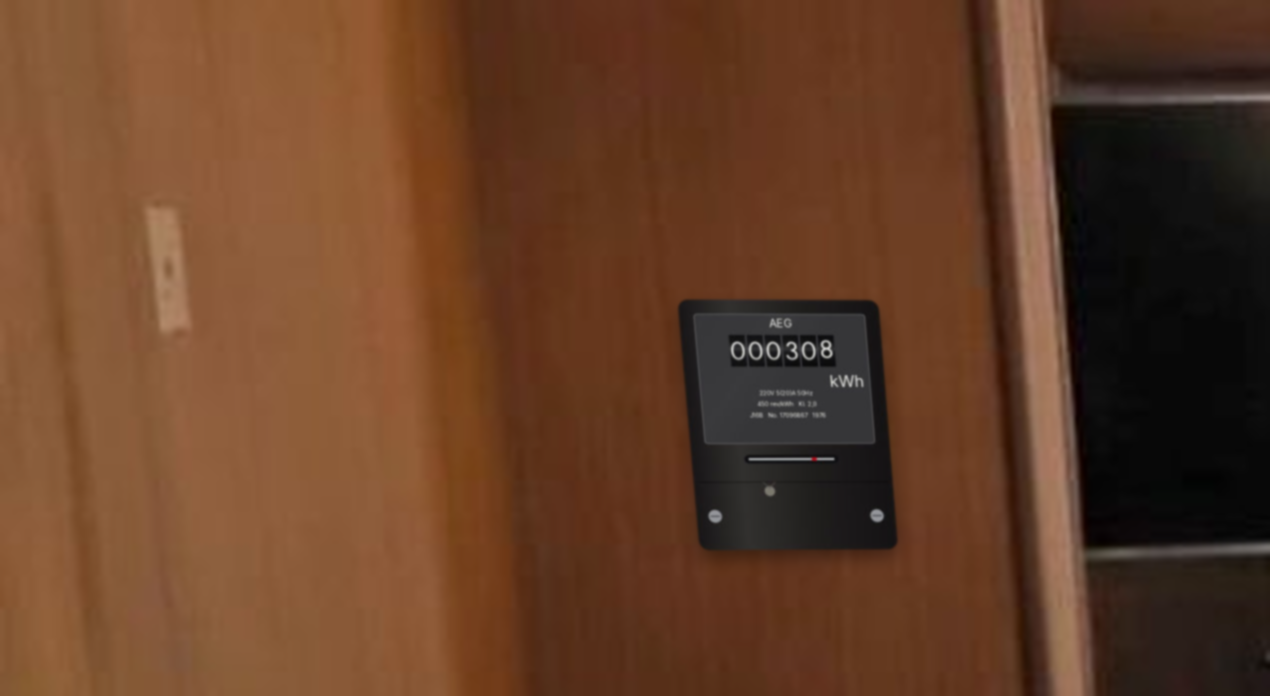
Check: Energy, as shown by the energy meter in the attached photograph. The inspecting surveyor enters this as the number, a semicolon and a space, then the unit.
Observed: 308; kWh
